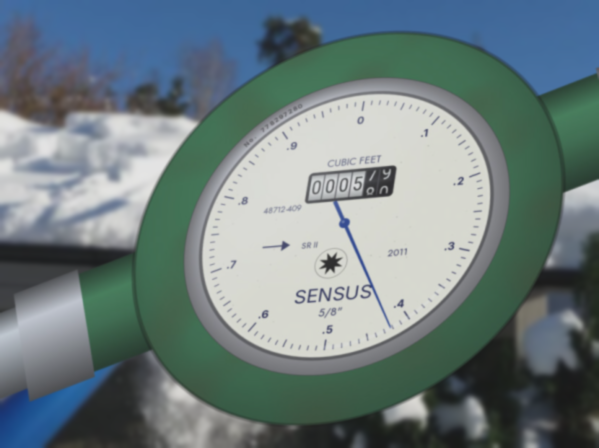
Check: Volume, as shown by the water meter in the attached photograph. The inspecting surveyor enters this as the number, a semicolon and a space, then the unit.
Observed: 579.42; ft³
